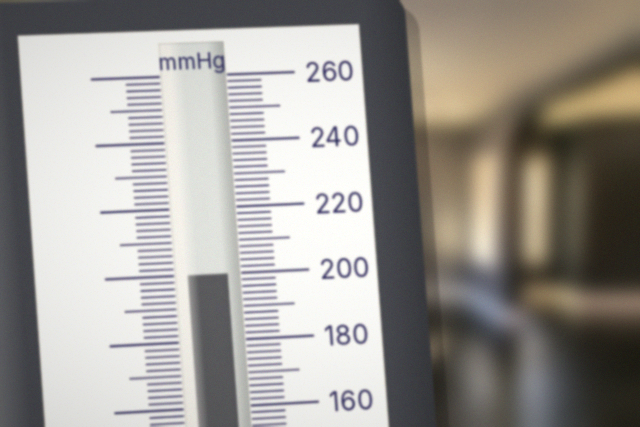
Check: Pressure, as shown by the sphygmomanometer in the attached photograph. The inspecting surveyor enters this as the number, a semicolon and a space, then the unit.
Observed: 200; mmHg
